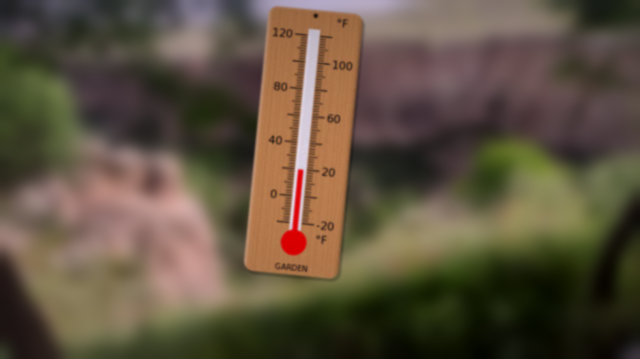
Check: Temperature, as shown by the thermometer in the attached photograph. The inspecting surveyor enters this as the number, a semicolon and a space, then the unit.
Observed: 20; °F
